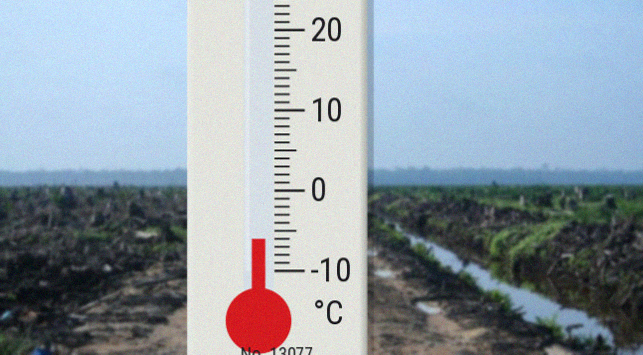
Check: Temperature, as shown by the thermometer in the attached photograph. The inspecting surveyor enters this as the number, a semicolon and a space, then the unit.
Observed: -6; °C
